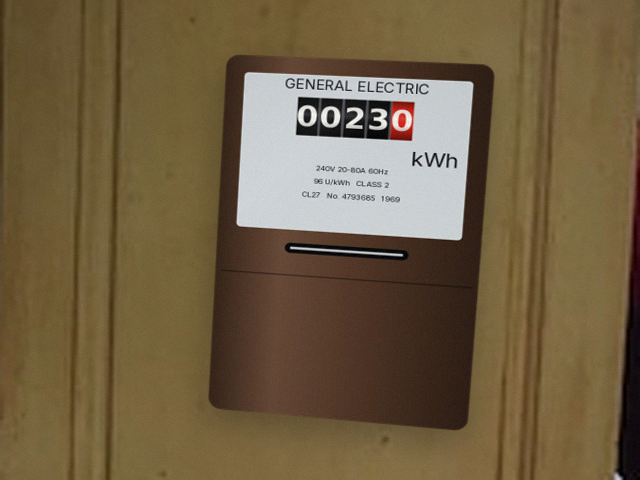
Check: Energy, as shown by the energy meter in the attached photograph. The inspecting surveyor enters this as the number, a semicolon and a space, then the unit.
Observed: 23.0; kWh
